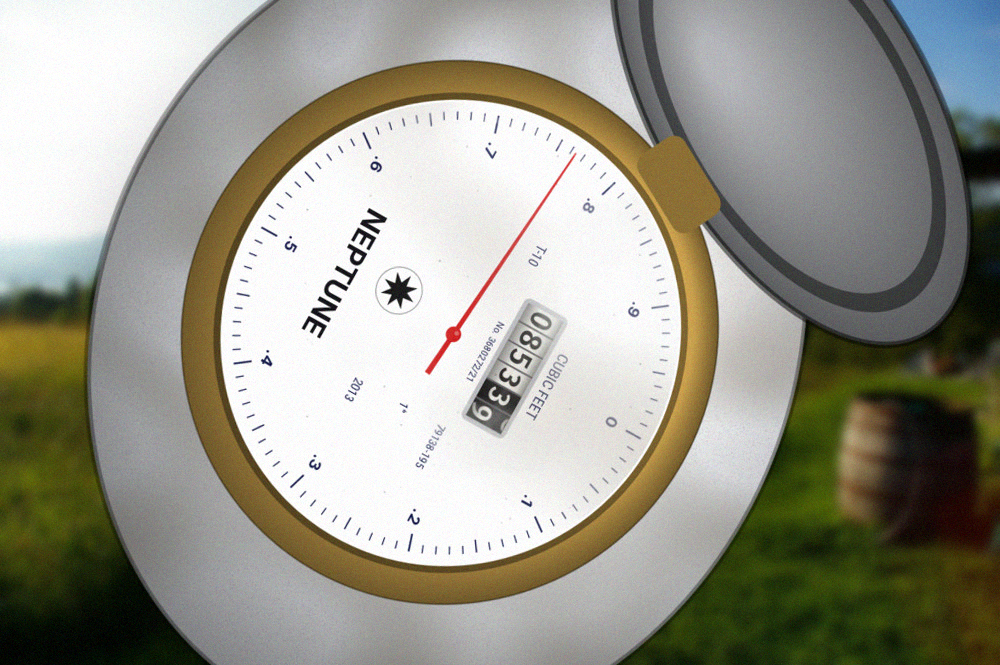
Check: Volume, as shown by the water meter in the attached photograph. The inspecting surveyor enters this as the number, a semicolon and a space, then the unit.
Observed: 85338.76; ft³
